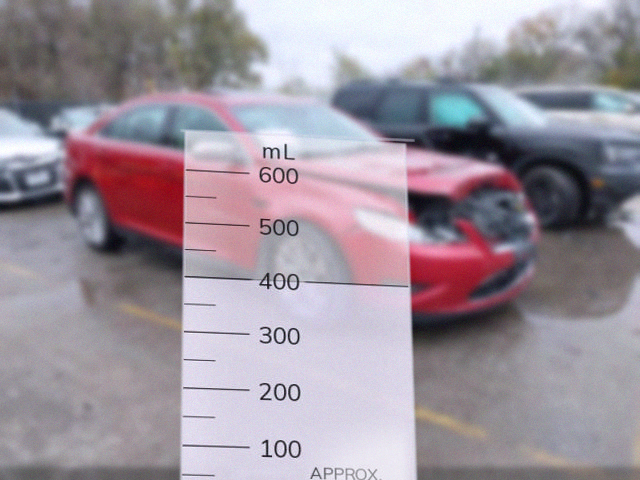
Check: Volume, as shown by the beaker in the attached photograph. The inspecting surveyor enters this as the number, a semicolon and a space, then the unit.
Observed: 400; mL
